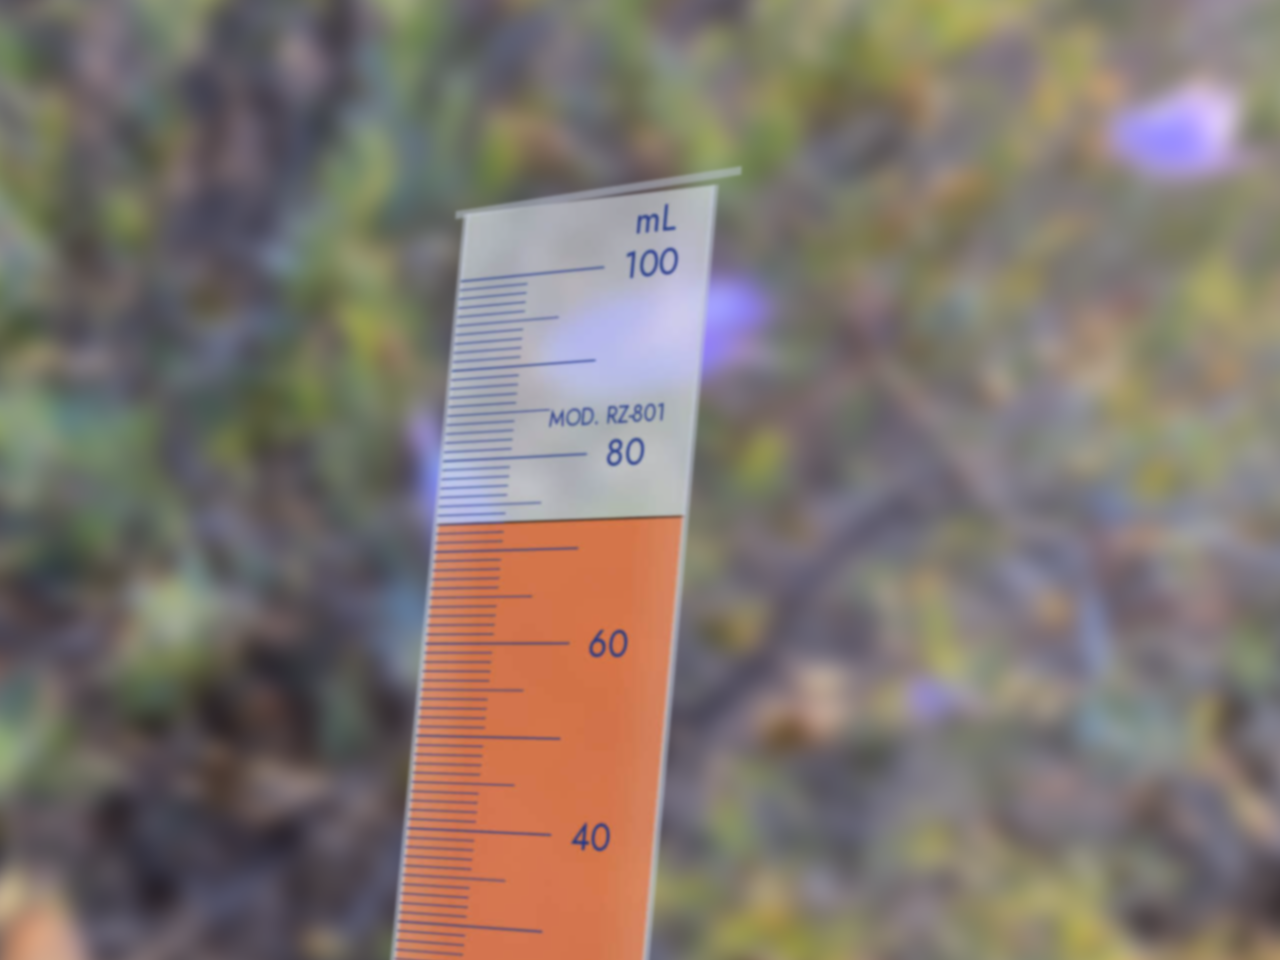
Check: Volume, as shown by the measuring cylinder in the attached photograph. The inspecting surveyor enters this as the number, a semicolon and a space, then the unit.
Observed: 73; mL
